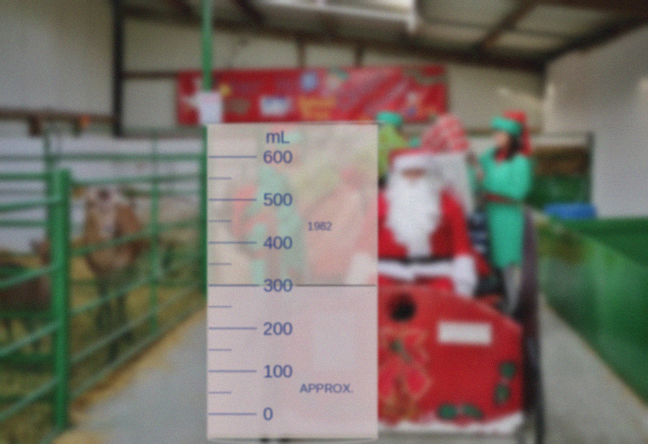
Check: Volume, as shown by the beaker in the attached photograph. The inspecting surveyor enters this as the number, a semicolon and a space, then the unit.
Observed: 300; mL
